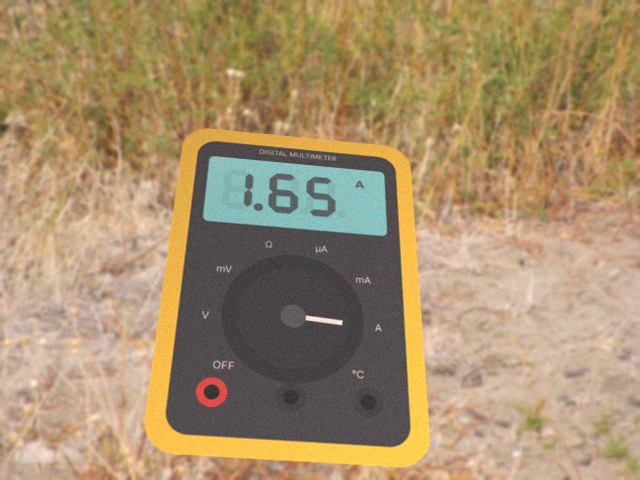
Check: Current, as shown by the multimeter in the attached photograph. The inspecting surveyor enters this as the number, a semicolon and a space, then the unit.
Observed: 1.65; A
